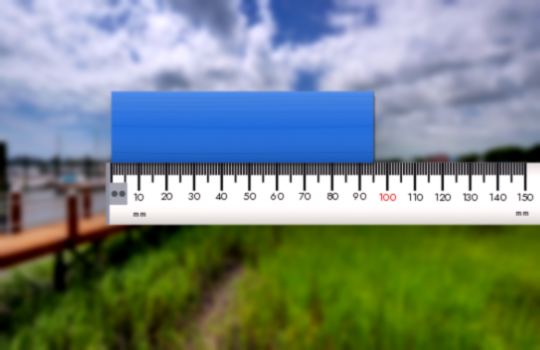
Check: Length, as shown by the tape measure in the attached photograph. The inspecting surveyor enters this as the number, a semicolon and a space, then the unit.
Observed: 95; mm
